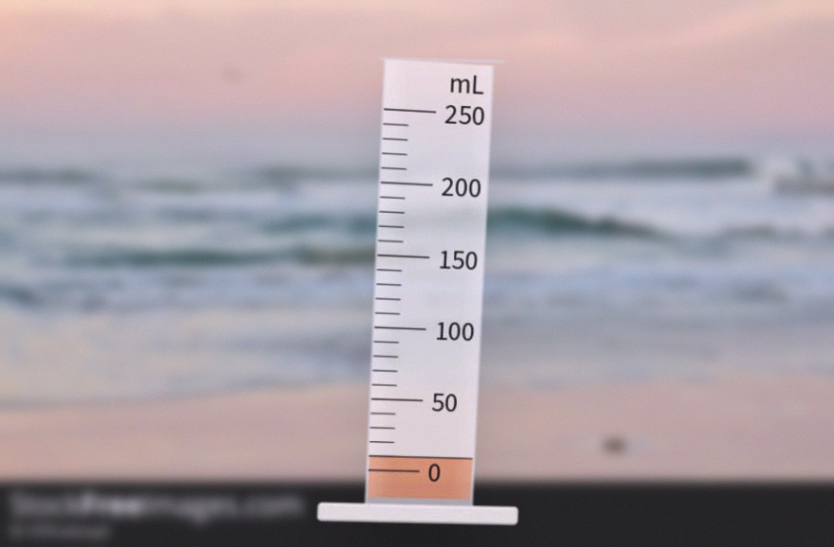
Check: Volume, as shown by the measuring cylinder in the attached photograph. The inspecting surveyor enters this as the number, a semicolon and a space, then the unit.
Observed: 10; mL
